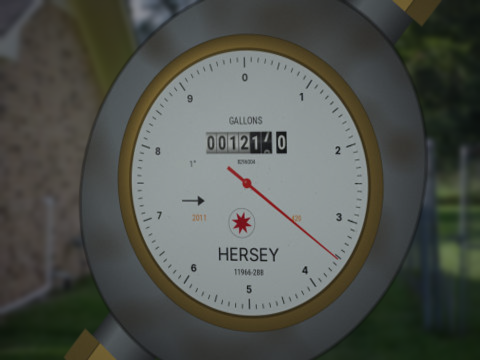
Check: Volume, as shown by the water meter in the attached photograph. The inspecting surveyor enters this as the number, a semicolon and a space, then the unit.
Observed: 12173.5; gal
